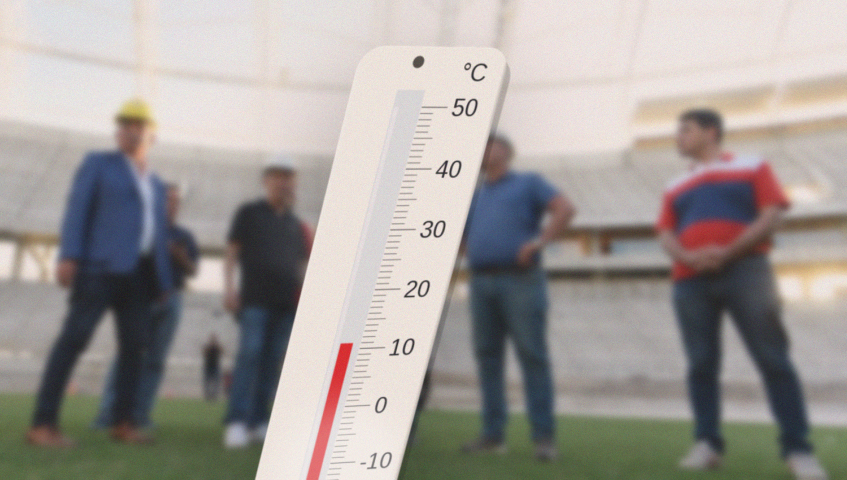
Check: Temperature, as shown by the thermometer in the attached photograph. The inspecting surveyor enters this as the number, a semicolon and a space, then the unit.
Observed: 11; °C
